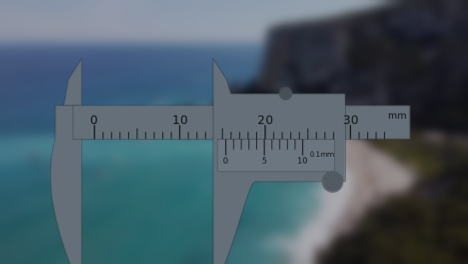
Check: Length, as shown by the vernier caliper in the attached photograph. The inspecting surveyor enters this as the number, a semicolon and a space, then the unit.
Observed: 15.4; mm
